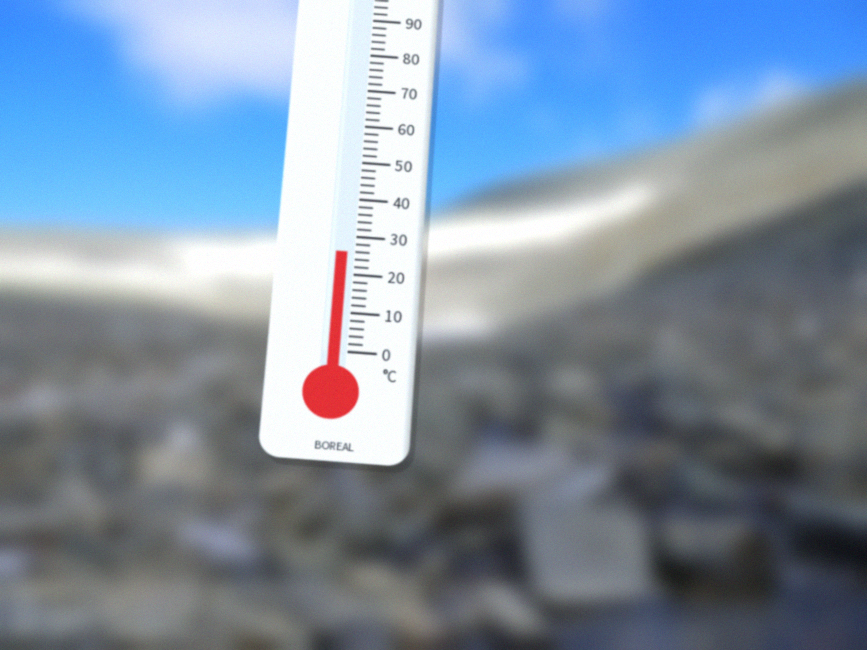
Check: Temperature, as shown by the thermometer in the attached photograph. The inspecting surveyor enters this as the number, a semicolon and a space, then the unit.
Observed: 26; °C
